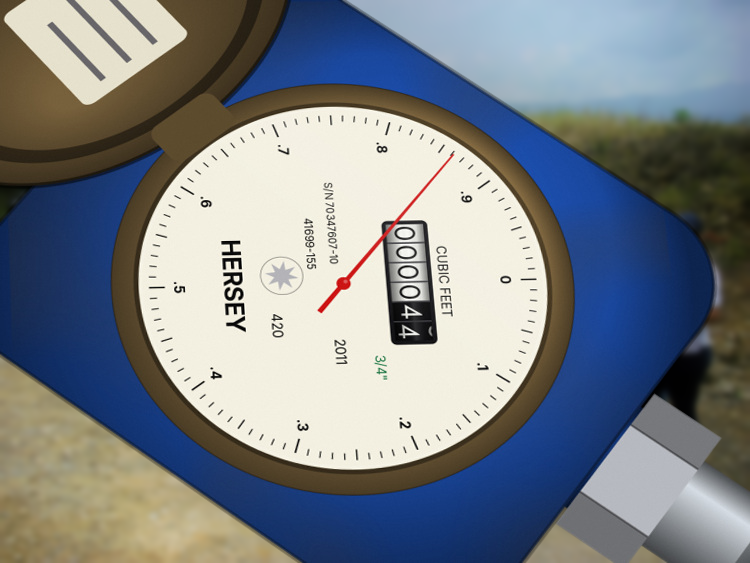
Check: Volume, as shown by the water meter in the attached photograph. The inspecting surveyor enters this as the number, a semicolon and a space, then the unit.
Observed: 43.86; ft³
